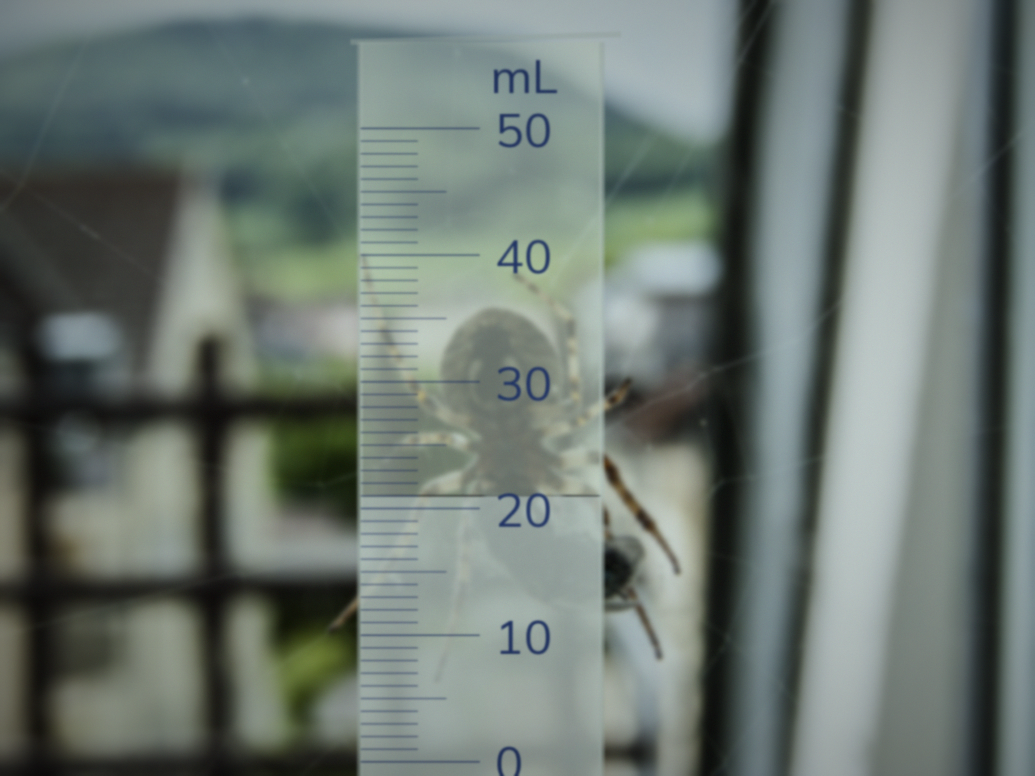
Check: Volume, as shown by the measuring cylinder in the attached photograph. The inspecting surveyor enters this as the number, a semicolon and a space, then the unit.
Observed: 21; mL
